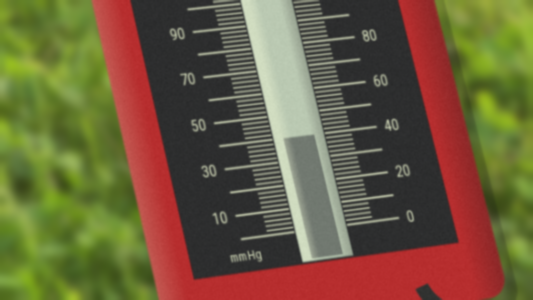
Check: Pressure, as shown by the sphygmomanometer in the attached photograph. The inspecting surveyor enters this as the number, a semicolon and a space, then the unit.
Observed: 40; mmHg
